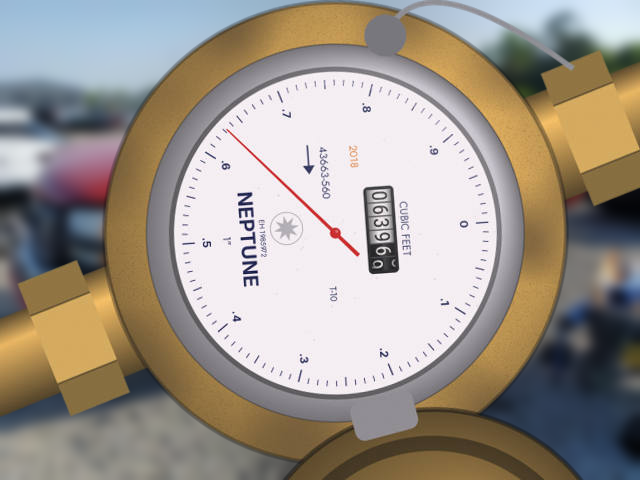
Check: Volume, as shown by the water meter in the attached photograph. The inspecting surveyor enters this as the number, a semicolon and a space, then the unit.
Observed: 63968.63; ft³
